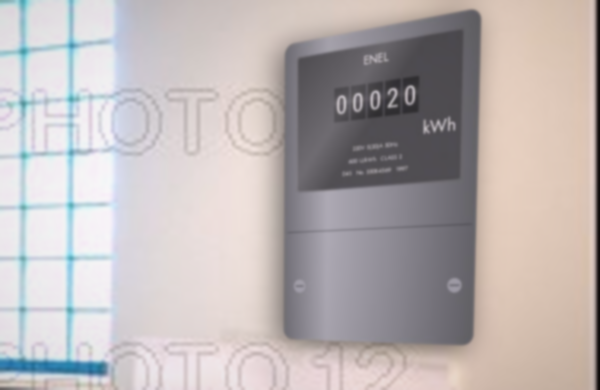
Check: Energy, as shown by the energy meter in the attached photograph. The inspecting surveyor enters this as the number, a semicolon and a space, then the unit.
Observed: 20; kWh
